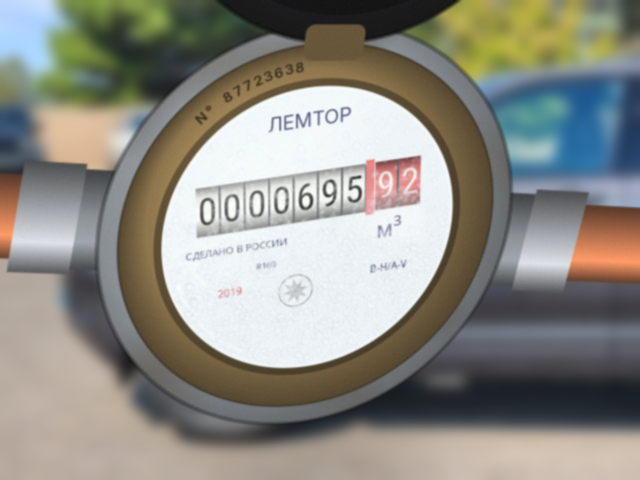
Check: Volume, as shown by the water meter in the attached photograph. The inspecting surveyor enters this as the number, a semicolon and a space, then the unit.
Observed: 695.92; m³
